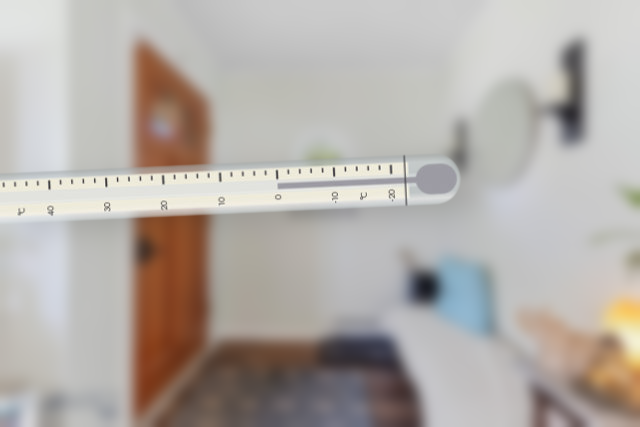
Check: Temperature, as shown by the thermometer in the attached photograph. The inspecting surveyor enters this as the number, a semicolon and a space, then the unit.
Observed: 0; °C
